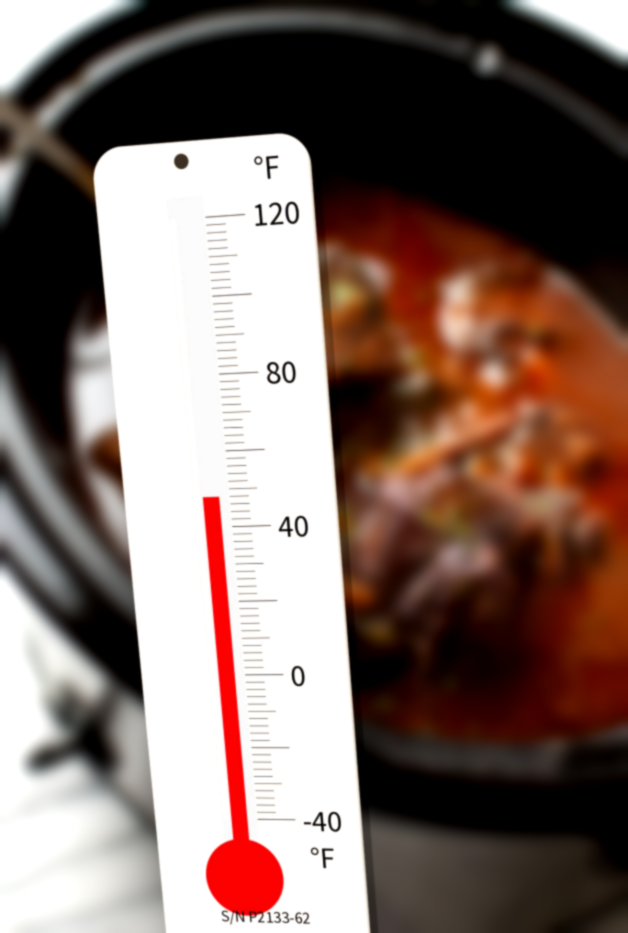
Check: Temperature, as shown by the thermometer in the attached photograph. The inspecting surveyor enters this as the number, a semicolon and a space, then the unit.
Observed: 48; °F
